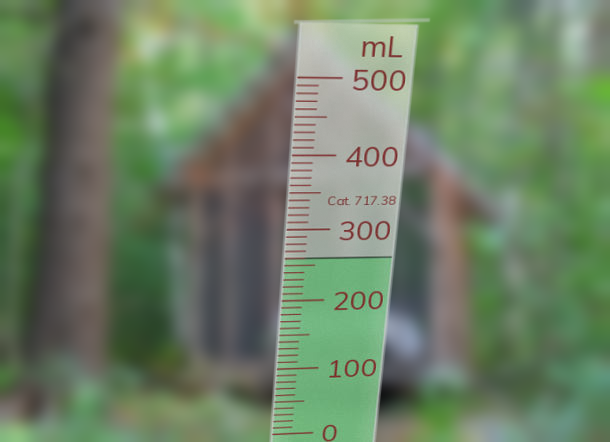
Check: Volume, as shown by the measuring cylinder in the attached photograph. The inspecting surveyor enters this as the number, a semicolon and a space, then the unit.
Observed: 260; mL
